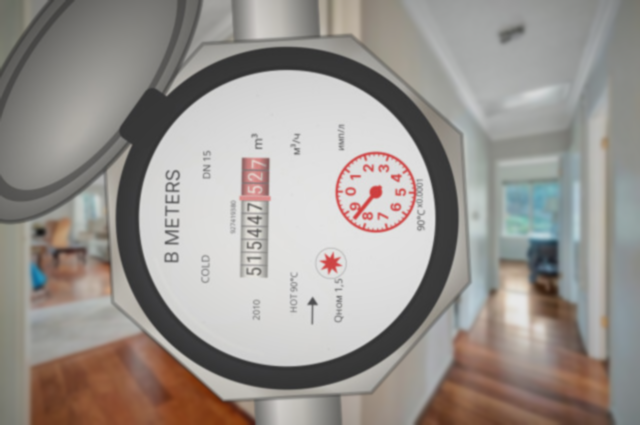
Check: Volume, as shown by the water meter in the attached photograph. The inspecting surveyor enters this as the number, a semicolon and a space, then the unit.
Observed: 515447.5268; m³
